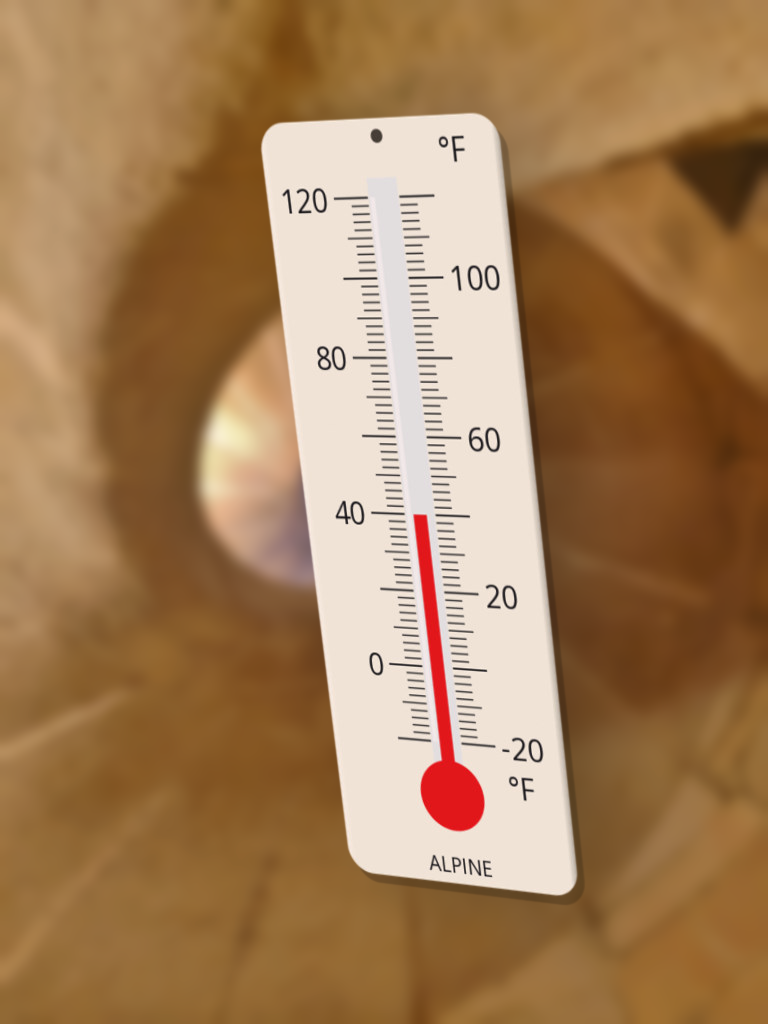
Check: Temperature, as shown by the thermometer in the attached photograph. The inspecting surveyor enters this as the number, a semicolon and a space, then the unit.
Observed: 40; °F
